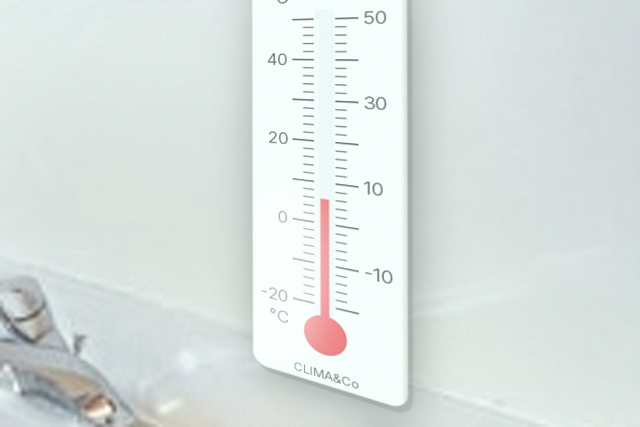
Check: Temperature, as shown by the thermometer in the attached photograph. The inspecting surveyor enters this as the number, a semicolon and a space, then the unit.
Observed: 6; °C
